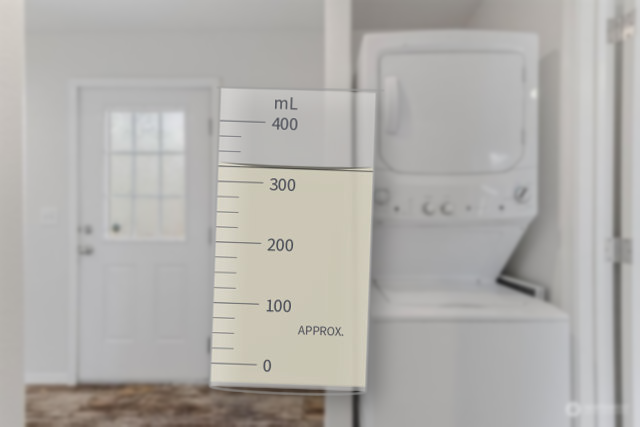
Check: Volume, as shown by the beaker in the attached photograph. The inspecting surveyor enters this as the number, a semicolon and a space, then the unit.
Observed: 325; mL
